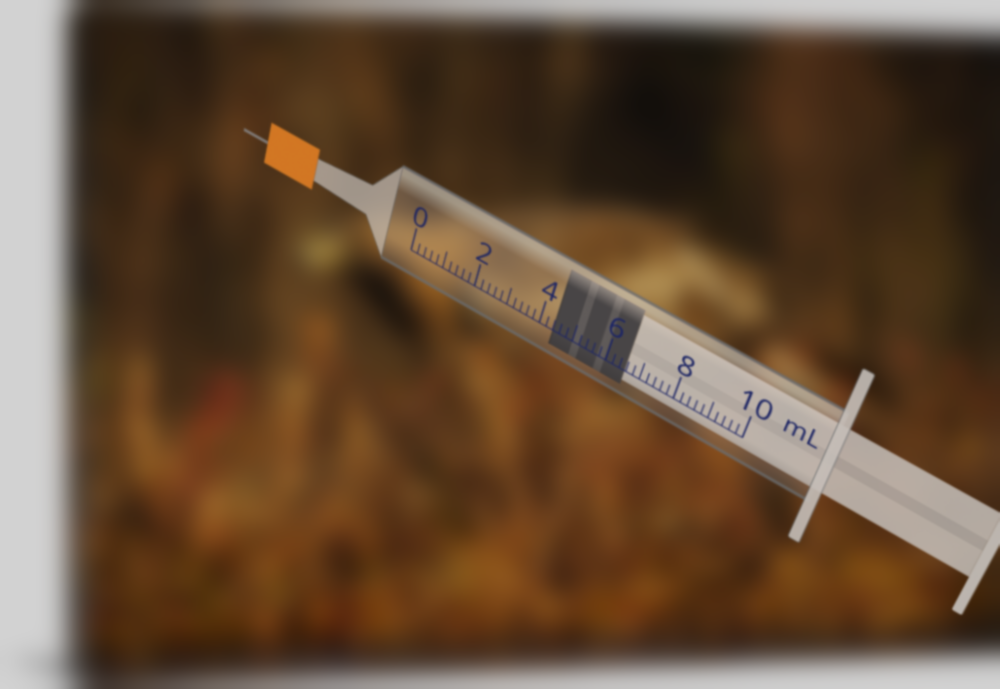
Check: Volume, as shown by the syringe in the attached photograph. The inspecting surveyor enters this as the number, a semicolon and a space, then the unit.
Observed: 4.4; mL
